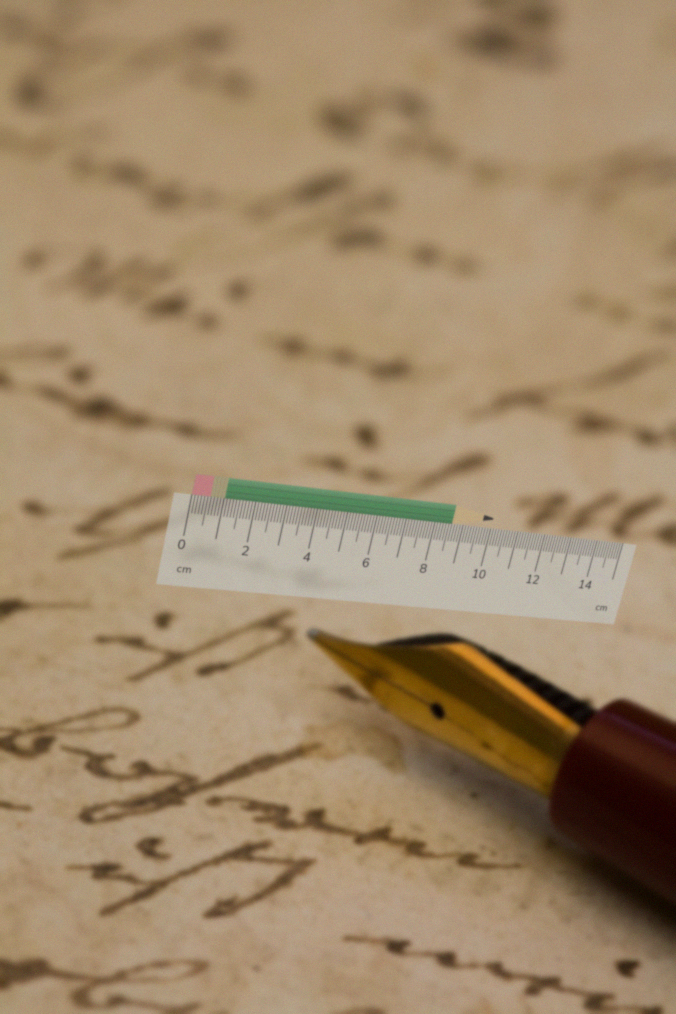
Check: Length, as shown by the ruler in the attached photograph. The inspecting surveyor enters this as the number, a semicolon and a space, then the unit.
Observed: 10; cm
